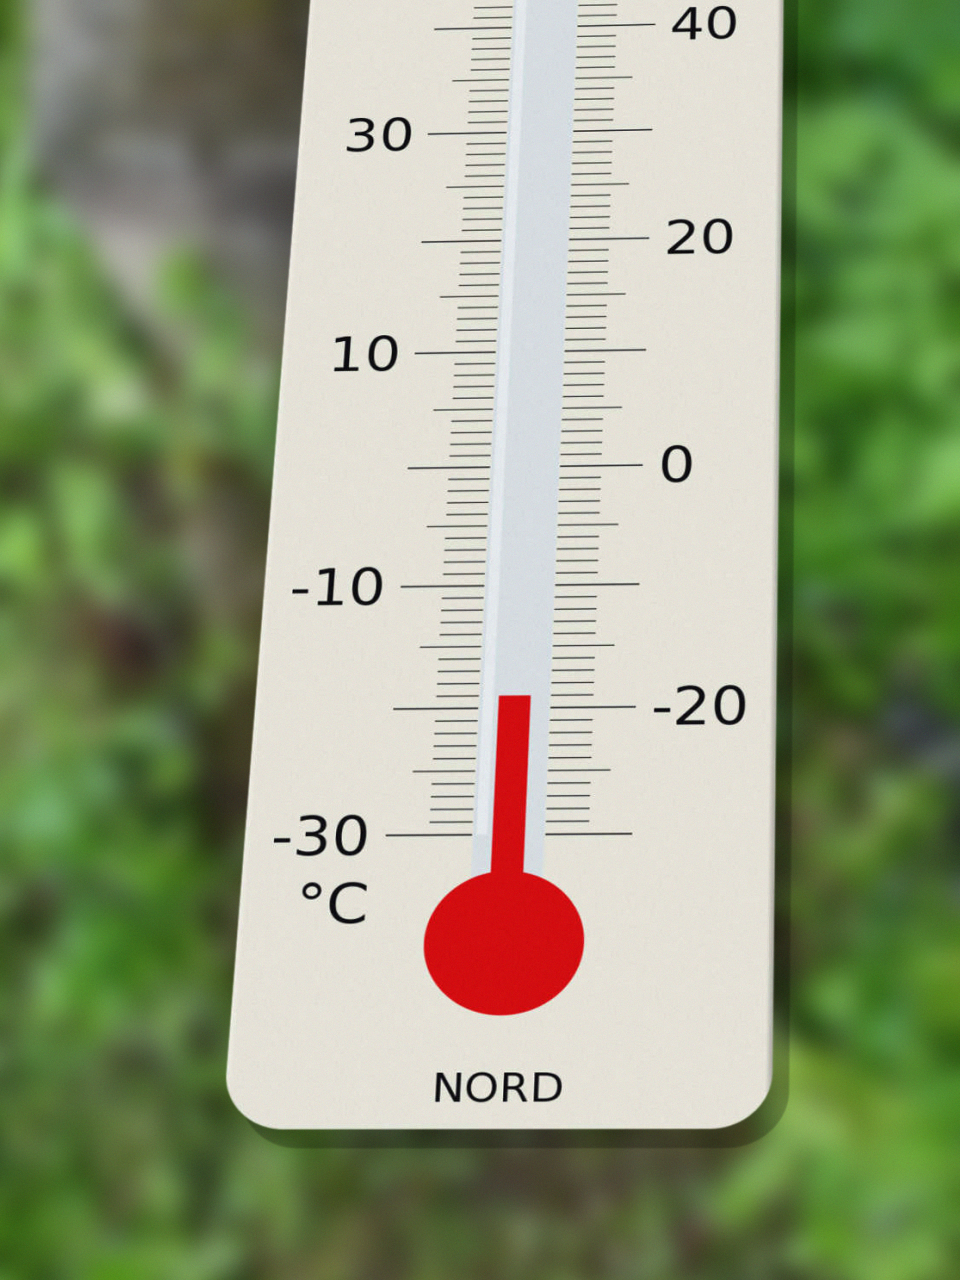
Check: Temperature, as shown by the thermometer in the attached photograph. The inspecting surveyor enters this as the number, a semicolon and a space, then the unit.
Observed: -19; °C
